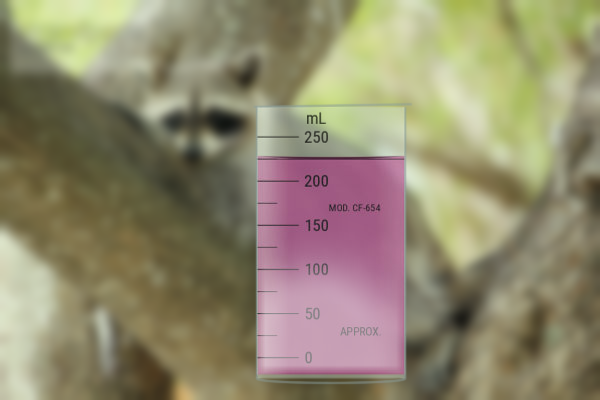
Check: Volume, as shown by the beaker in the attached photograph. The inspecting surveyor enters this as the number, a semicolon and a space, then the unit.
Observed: 225; mL
